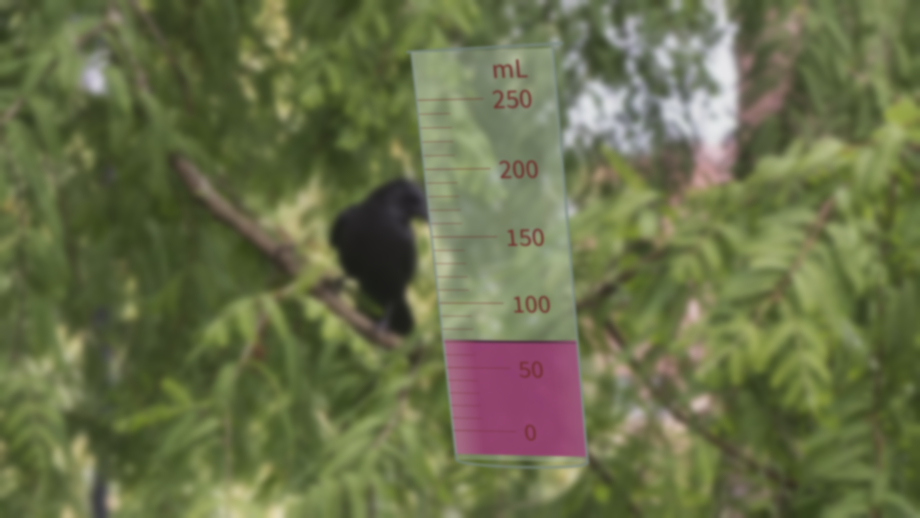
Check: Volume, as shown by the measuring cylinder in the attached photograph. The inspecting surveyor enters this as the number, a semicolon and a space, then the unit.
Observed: 70; mL
